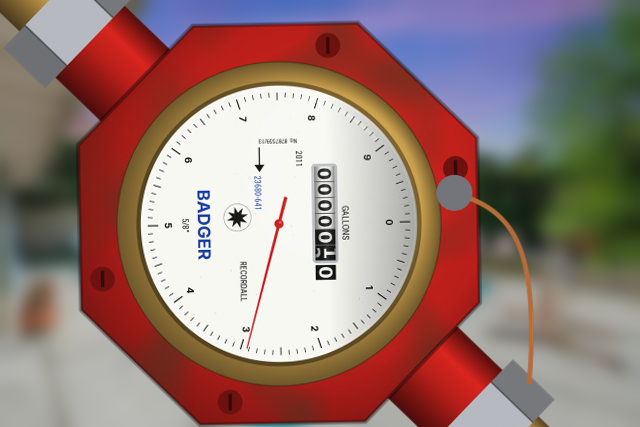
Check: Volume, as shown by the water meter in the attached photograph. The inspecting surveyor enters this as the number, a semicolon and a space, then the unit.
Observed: 12.9; gal
